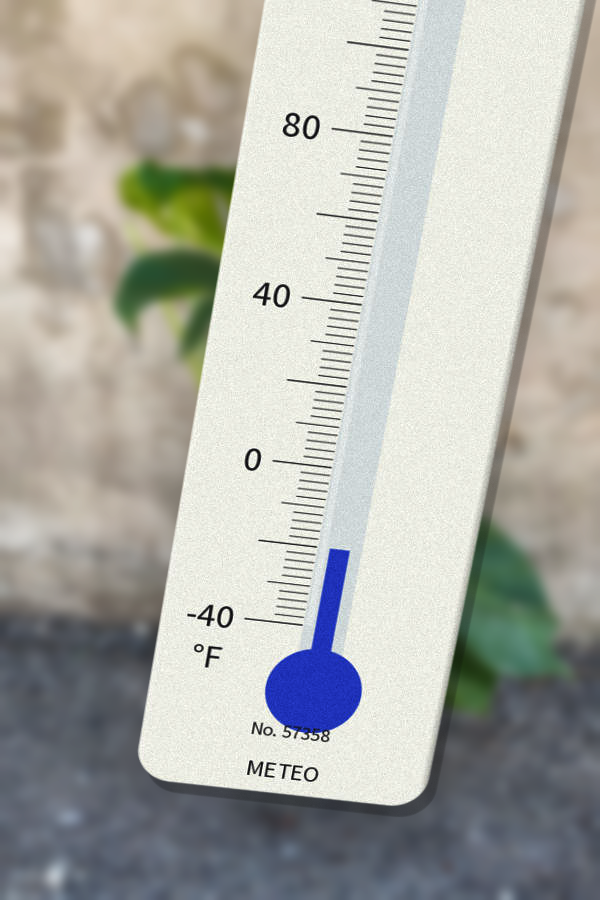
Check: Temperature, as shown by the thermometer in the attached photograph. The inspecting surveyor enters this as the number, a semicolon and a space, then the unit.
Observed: -20; °F
